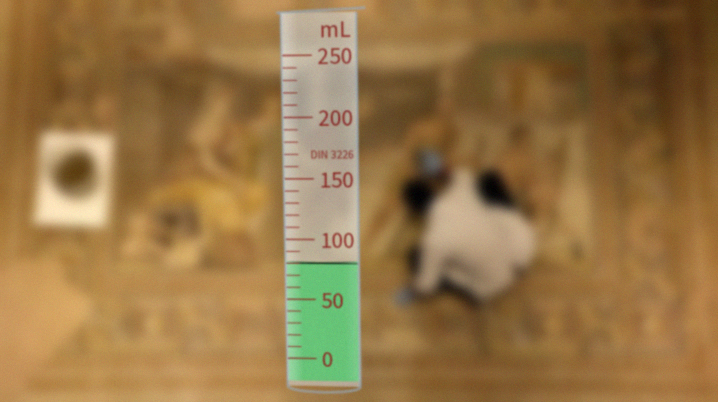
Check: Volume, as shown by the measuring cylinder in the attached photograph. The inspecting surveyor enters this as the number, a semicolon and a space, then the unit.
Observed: 80; mL
